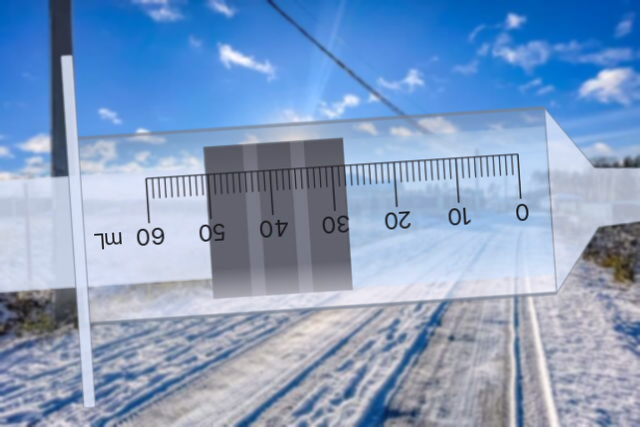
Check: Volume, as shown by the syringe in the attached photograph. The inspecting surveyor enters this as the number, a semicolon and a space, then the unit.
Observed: 28; mL
